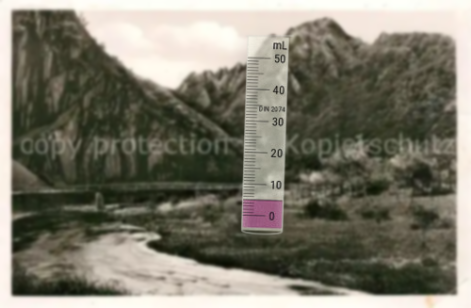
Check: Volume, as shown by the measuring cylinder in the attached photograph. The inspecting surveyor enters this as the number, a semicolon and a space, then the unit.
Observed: 5; mL
